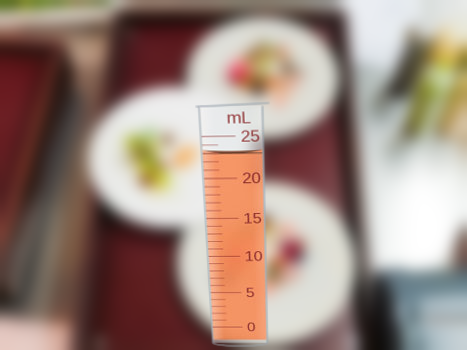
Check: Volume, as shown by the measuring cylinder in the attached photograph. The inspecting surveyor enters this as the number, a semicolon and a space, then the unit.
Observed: 23; mL
